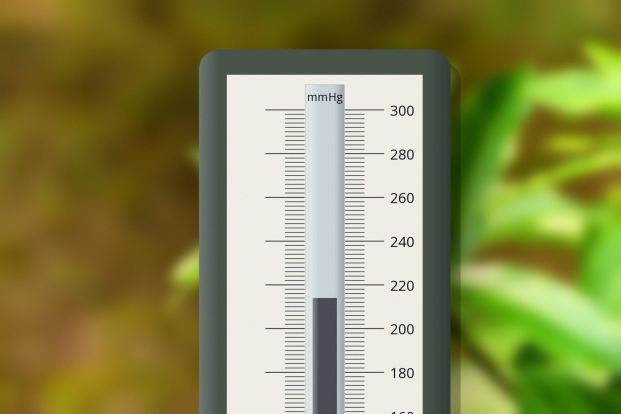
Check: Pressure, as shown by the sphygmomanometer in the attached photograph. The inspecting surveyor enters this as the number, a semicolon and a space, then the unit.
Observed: 214; mmHg
